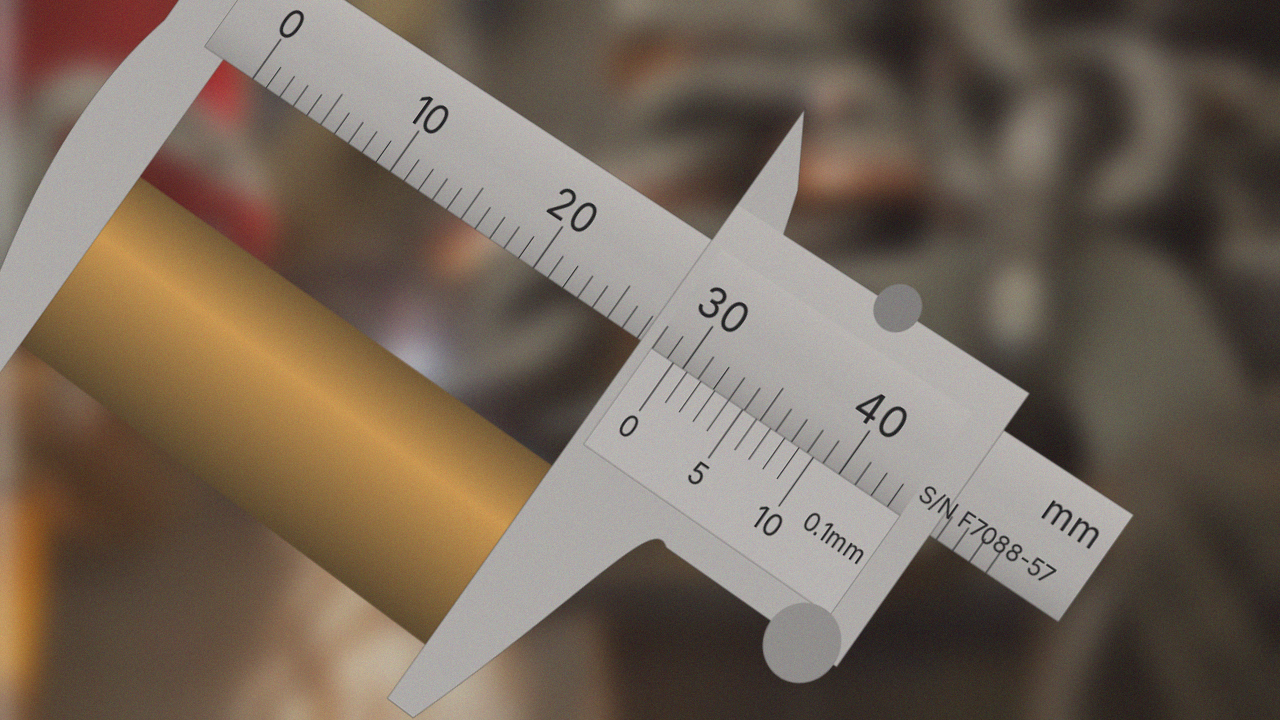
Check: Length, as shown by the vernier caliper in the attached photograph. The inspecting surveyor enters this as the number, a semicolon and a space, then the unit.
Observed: 29.4; mm
